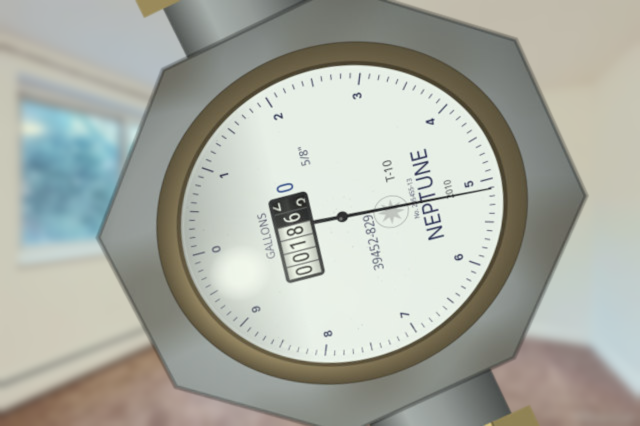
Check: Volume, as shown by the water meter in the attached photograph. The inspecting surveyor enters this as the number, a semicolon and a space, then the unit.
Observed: 18625.1; gal
